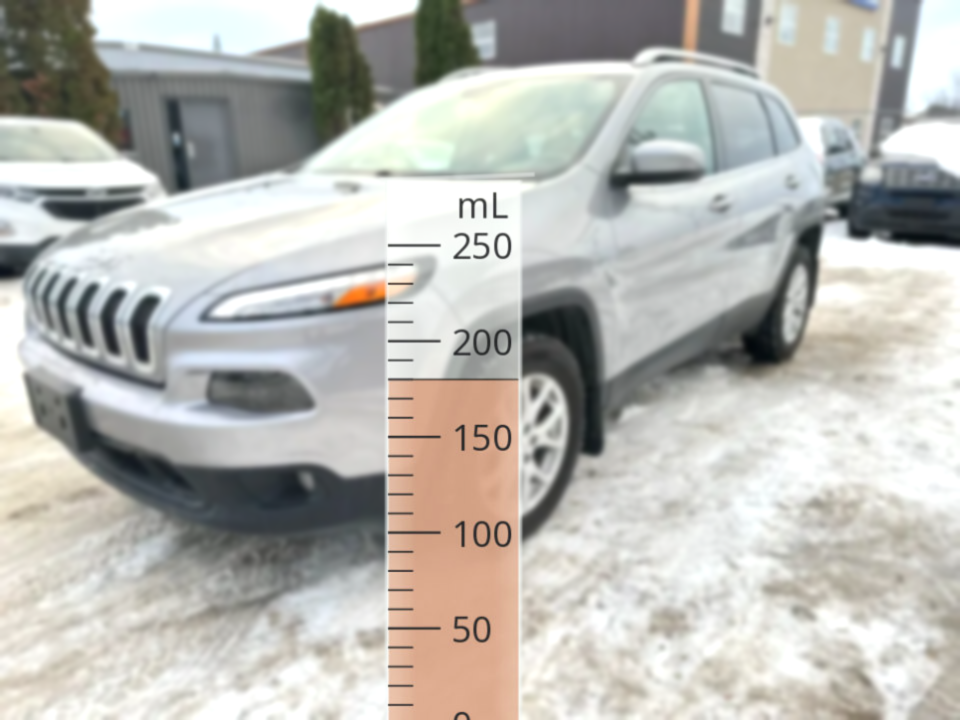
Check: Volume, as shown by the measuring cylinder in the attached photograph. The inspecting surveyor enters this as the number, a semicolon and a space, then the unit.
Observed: 180; mL
